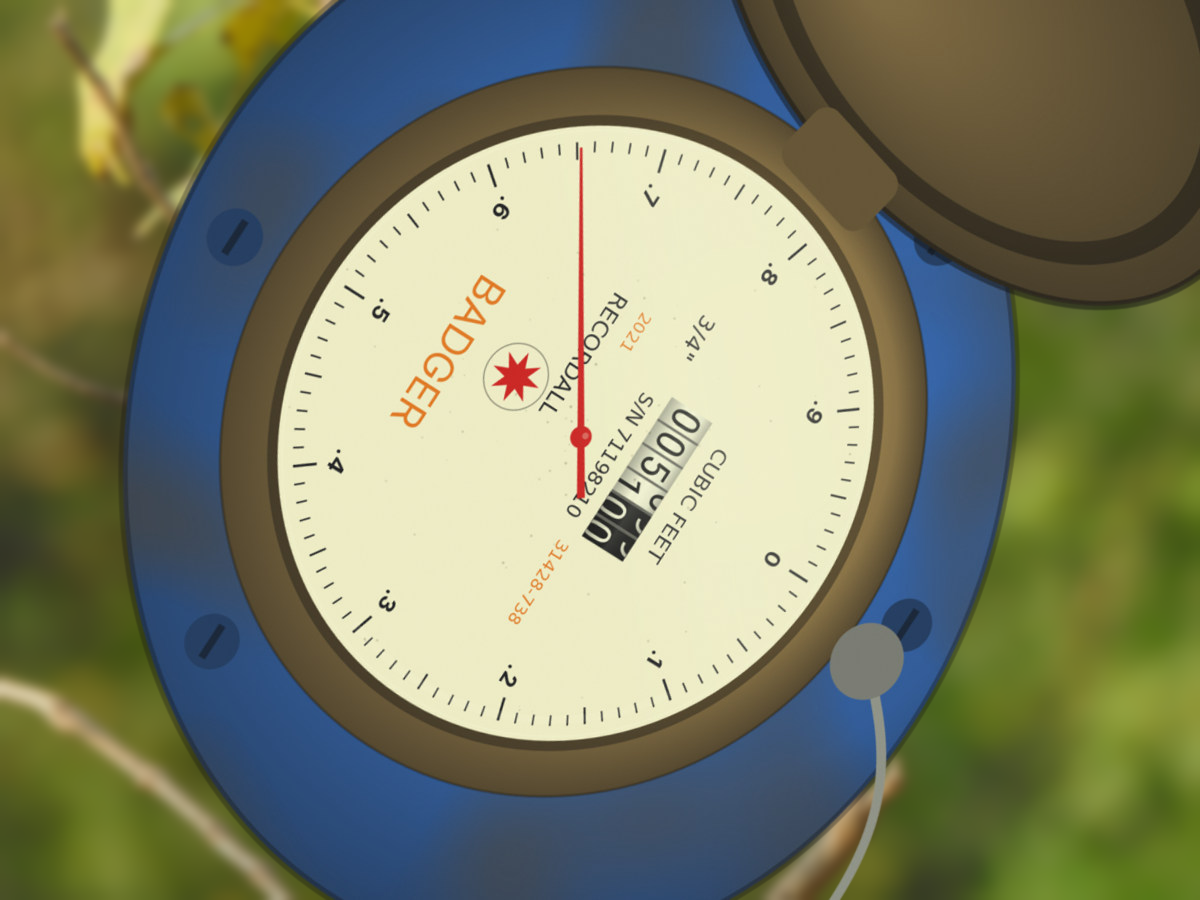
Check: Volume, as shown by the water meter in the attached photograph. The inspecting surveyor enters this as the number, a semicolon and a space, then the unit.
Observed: 5099.65; ft³
